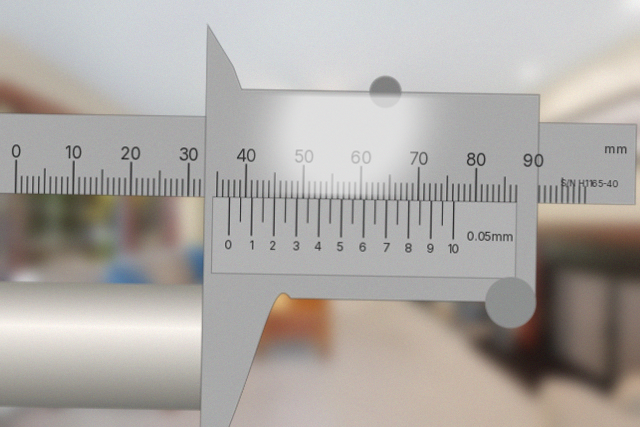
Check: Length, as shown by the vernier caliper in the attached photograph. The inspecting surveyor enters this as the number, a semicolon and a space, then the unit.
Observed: 37.2; mm
